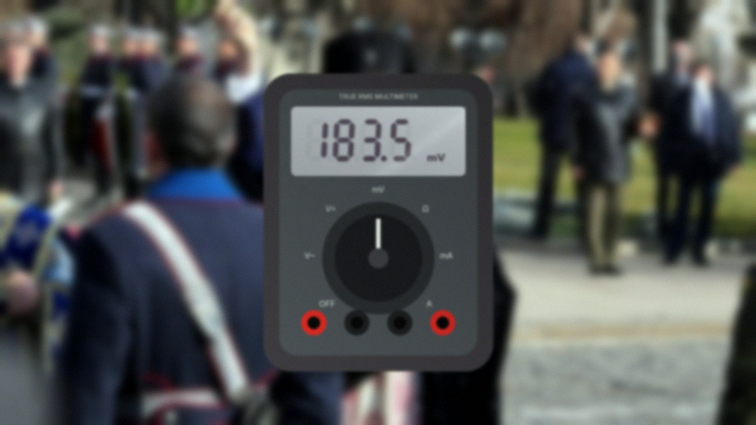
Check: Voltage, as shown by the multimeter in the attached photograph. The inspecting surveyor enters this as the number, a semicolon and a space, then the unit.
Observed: 183.5; mV
